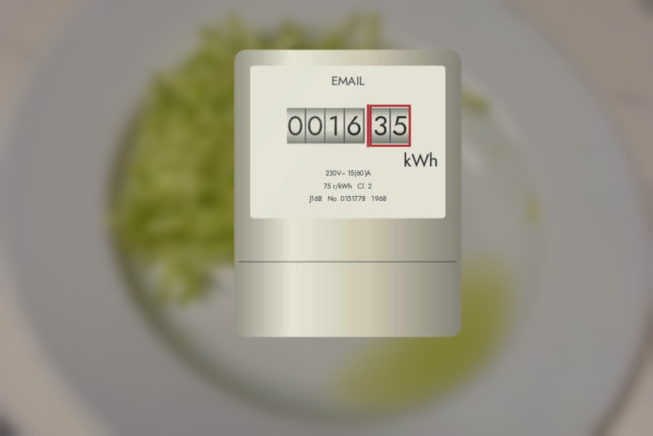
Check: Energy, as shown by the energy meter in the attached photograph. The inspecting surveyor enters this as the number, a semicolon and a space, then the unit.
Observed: 16.35; kWh
